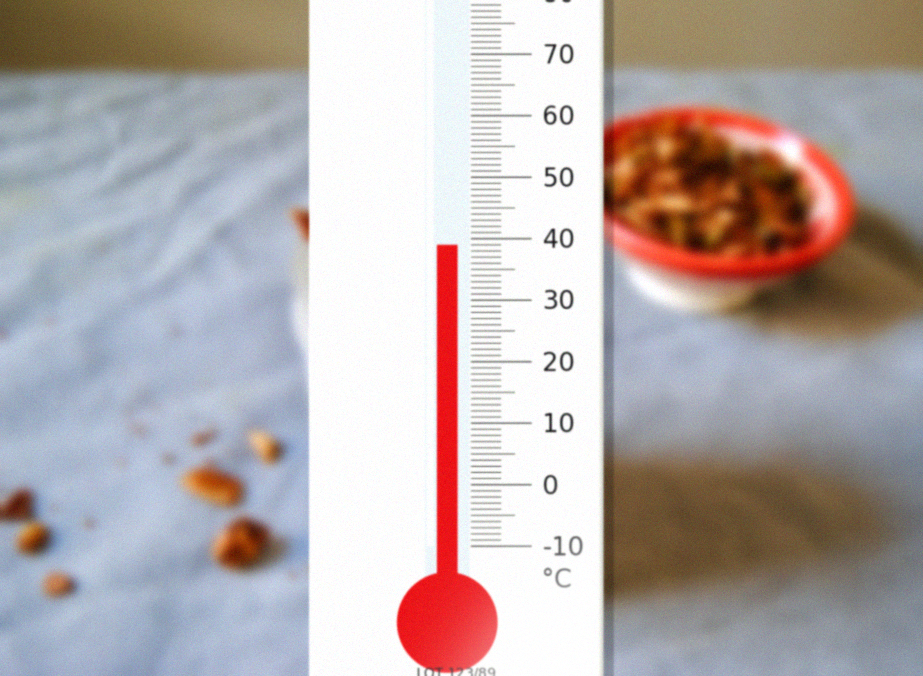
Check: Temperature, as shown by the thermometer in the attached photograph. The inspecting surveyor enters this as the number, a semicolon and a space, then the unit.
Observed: 39; °C
